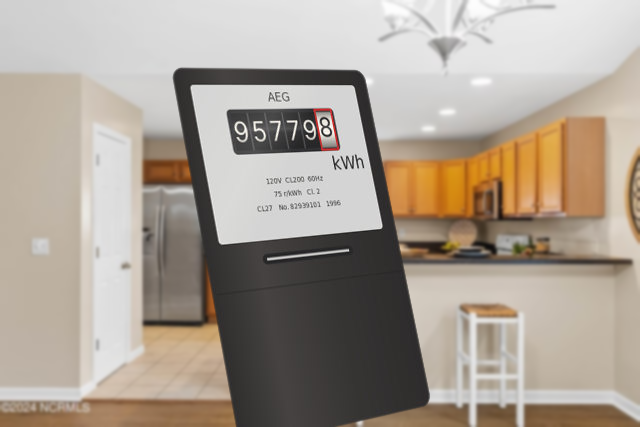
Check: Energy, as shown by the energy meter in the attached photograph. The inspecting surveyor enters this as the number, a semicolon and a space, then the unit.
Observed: 95779.8; kWh
